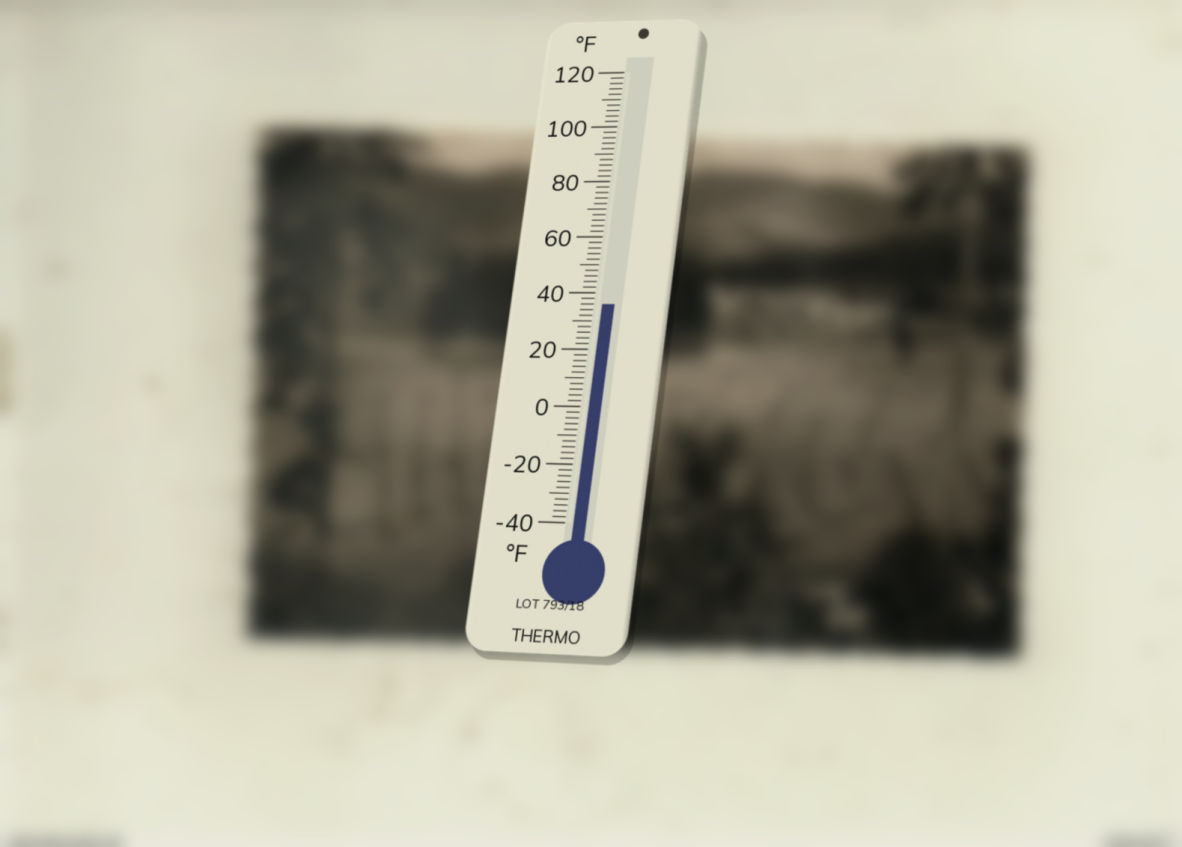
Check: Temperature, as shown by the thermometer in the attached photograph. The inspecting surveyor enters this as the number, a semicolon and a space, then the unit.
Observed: 36; °F
